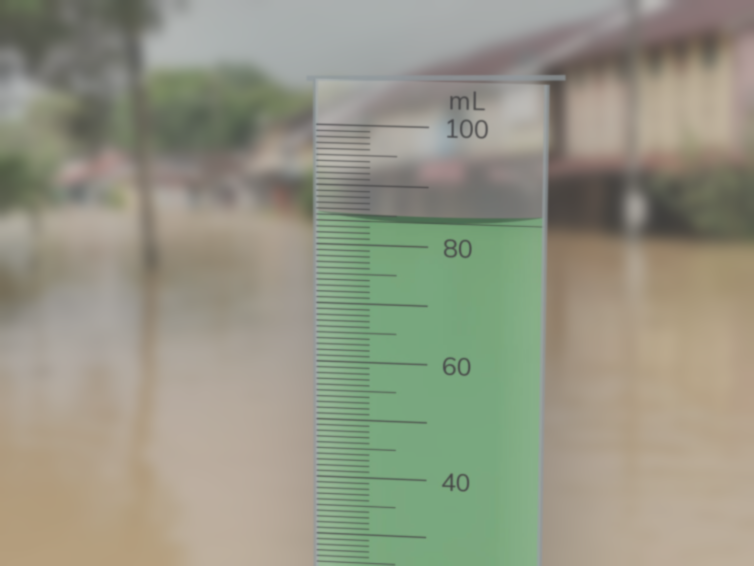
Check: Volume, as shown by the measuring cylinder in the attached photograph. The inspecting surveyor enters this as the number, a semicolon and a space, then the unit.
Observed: 84; mL
